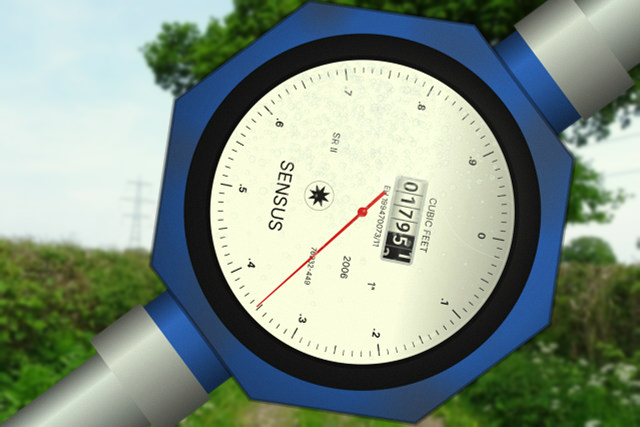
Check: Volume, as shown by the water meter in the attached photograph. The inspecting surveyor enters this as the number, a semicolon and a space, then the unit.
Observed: 17951.35; ft³
